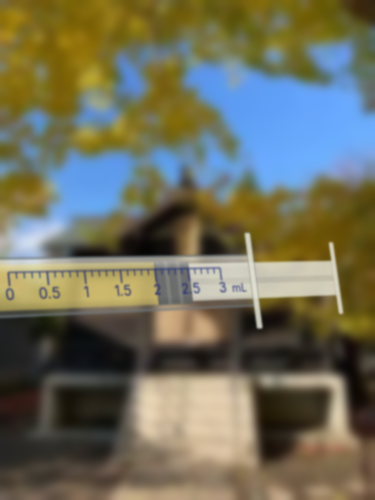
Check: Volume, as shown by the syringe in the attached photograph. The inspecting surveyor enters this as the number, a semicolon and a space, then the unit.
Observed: 2; mL
